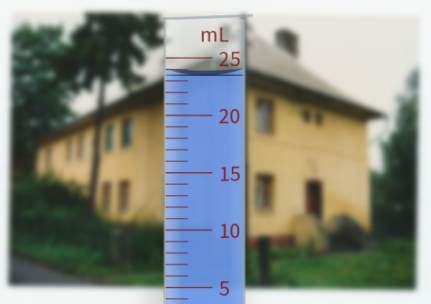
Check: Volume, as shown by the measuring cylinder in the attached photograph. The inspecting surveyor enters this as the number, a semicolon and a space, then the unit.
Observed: 23.5; mL
